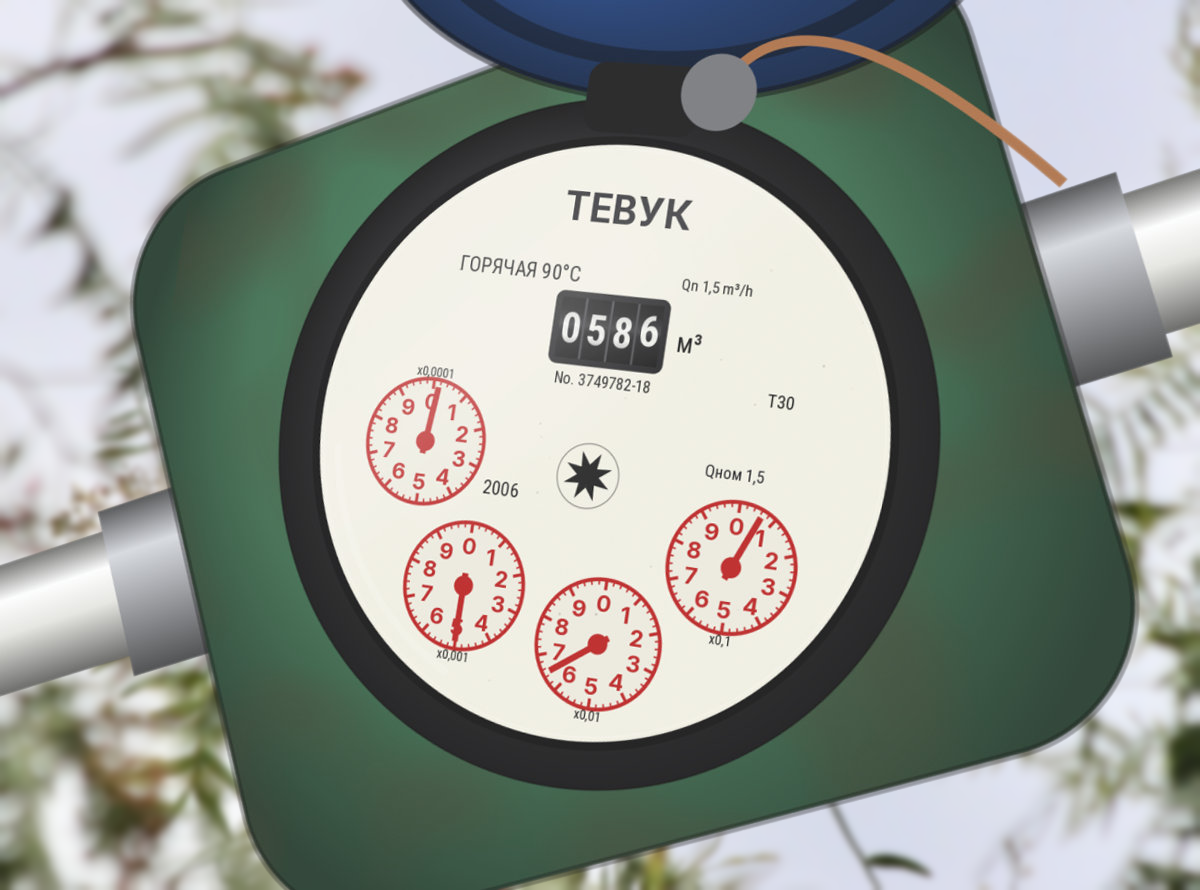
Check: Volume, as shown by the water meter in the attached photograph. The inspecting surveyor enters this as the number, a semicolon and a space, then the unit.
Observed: 586.0650; m³
